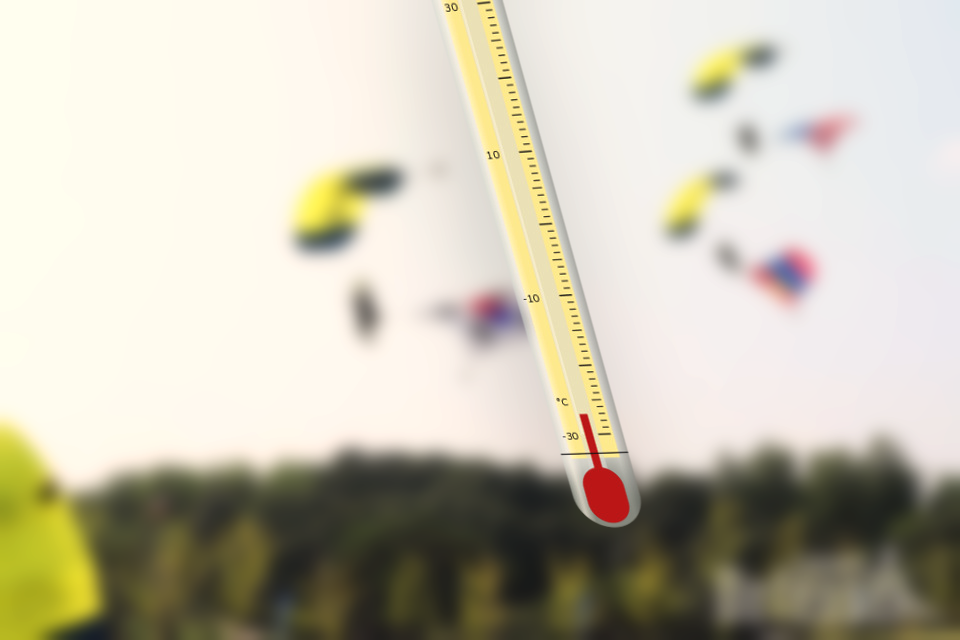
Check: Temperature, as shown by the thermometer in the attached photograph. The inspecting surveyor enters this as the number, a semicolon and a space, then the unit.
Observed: -27; °C
